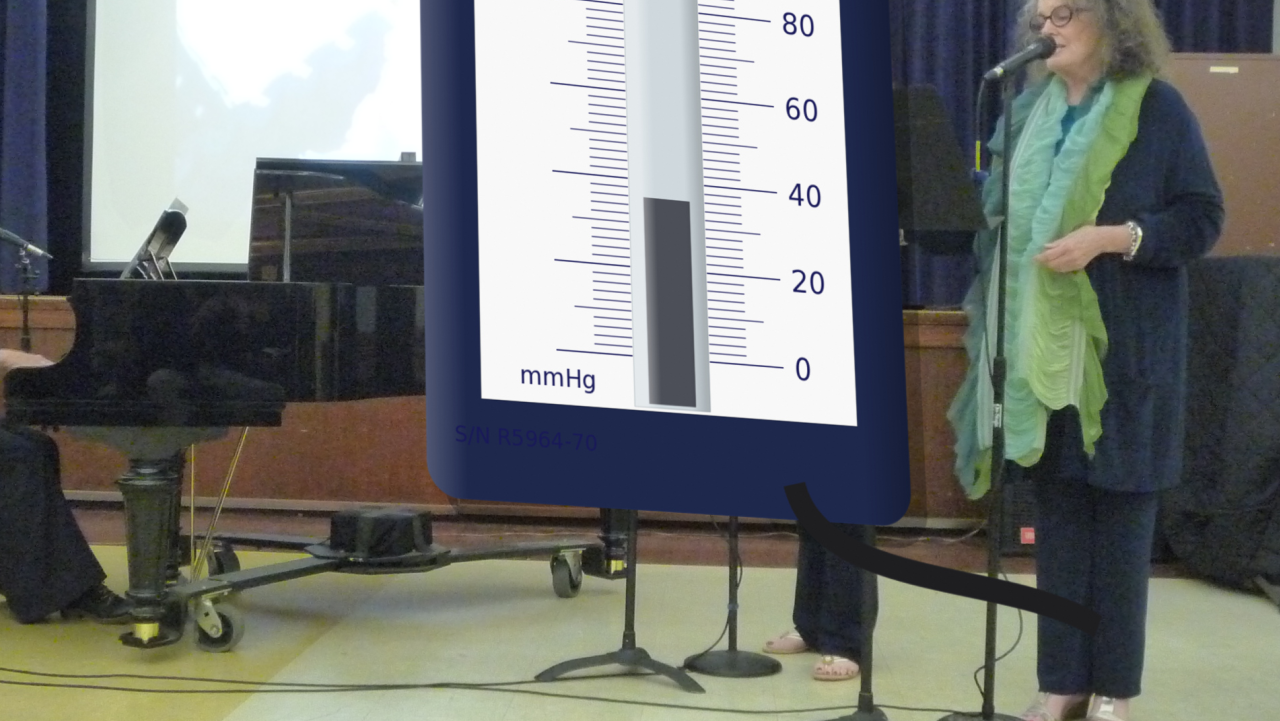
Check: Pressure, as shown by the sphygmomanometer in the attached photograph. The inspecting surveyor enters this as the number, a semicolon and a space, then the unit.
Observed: 36; mmHg
